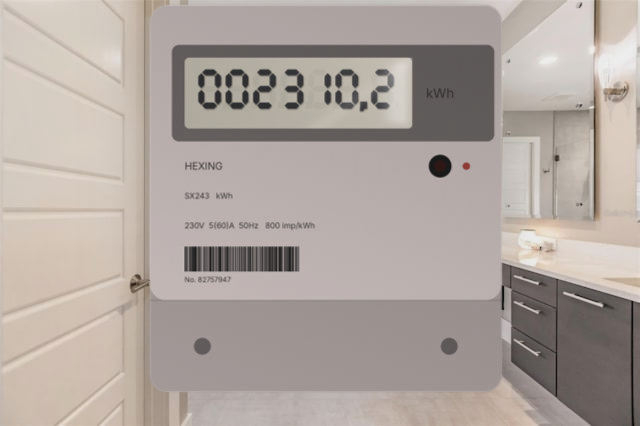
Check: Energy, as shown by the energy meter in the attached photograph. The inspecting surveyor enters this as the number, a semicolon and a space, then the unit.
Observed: 2310.2; kWh
